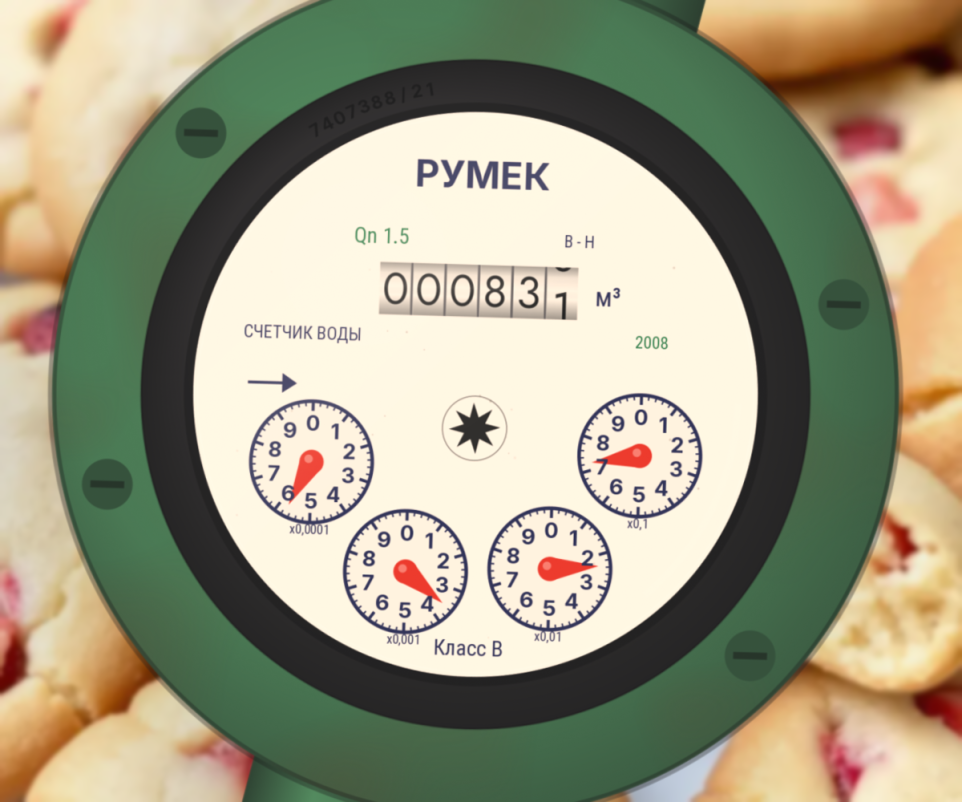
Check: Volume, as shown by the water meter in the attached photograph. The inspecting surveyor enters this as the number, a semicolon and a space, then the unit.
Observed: 830.7235; m³
